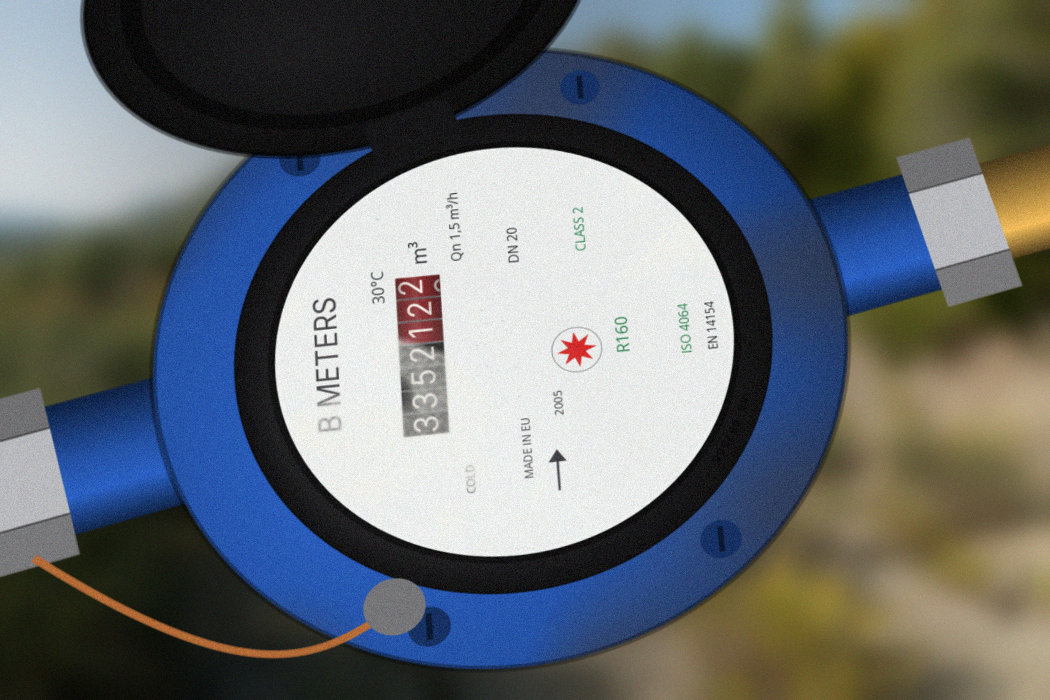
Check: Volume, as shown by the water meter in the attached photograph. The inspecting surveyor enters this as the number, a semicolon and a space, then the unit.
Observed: 3352.122; m³
